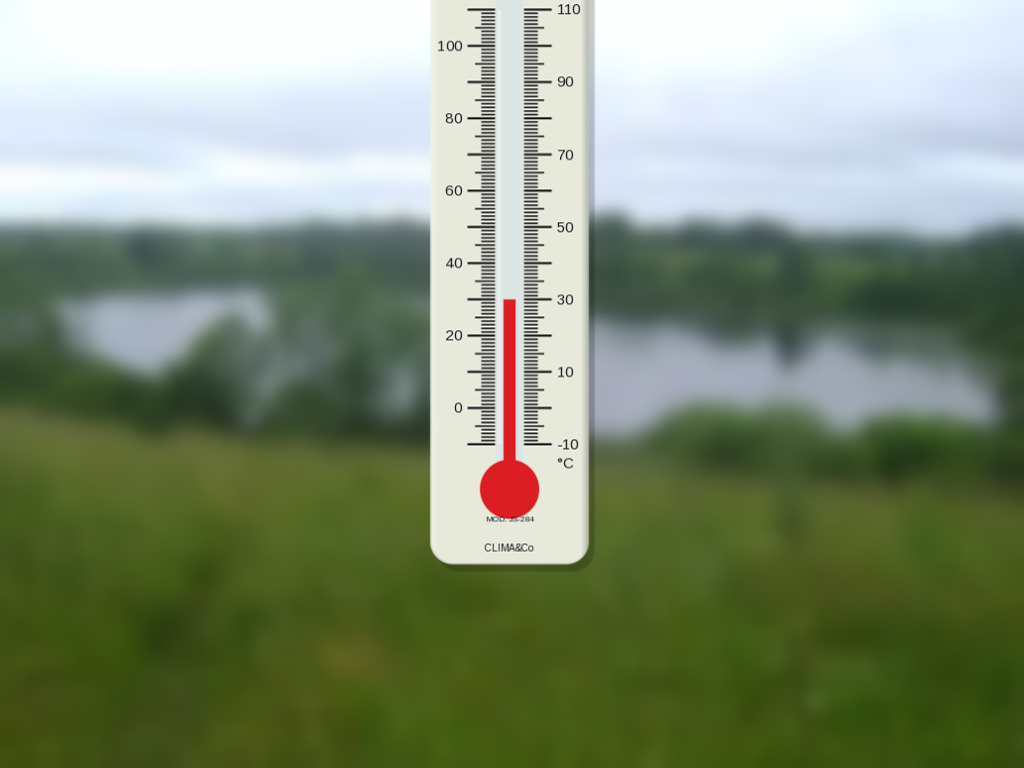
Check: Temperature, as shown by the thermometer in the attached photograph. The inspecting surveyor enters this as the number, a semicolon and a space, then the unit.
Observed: 30; °C
